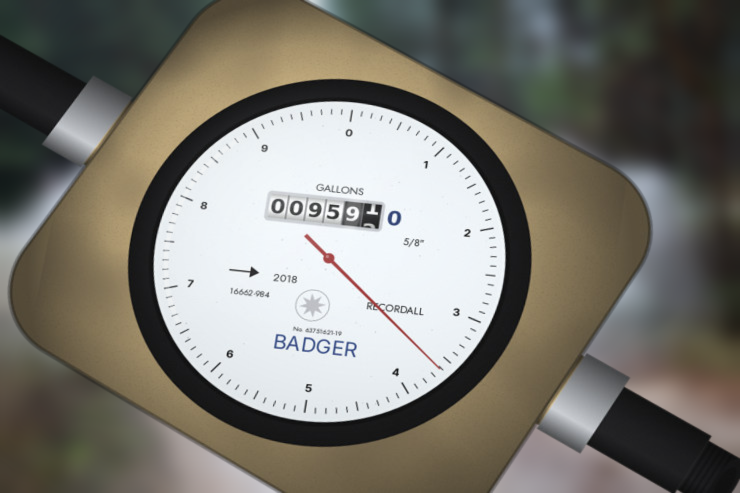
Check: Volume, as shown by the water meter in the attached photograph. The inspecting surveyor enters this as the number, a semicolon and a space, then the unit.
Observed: 95913.6; gal
